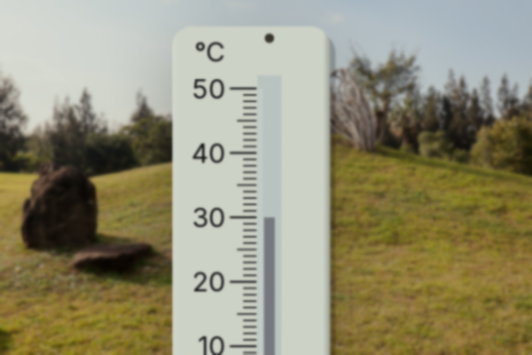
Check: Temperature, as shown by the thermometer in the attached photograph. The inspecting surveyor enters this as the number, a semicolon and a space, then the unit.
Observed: 30; °C
